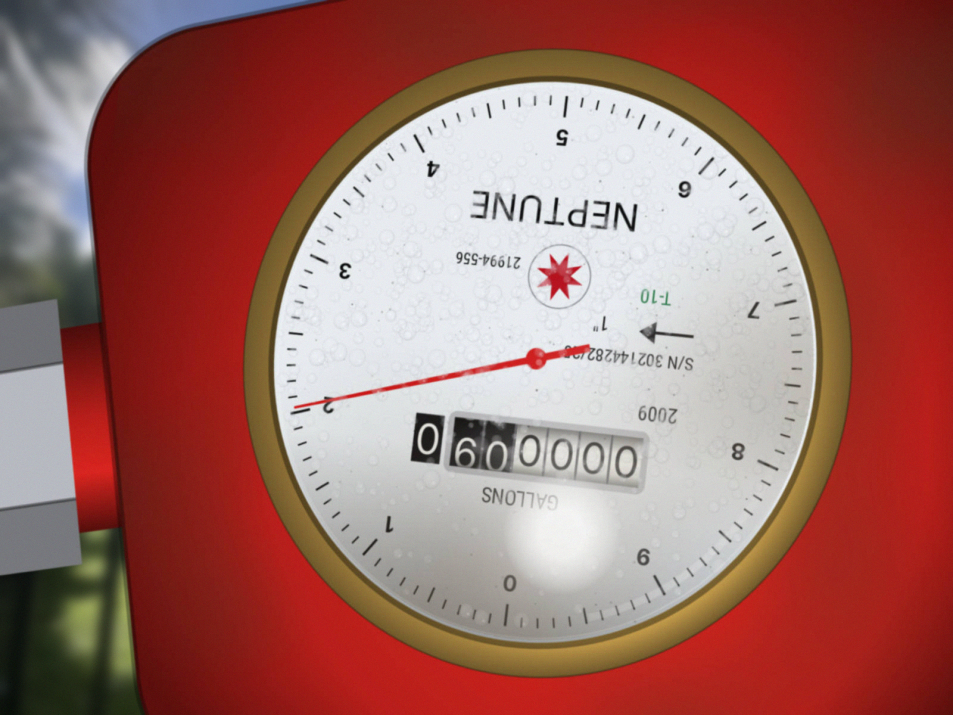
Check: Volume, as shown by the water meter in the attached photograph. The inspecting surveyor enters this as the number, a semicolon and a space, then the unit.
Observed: 92.0; gal
